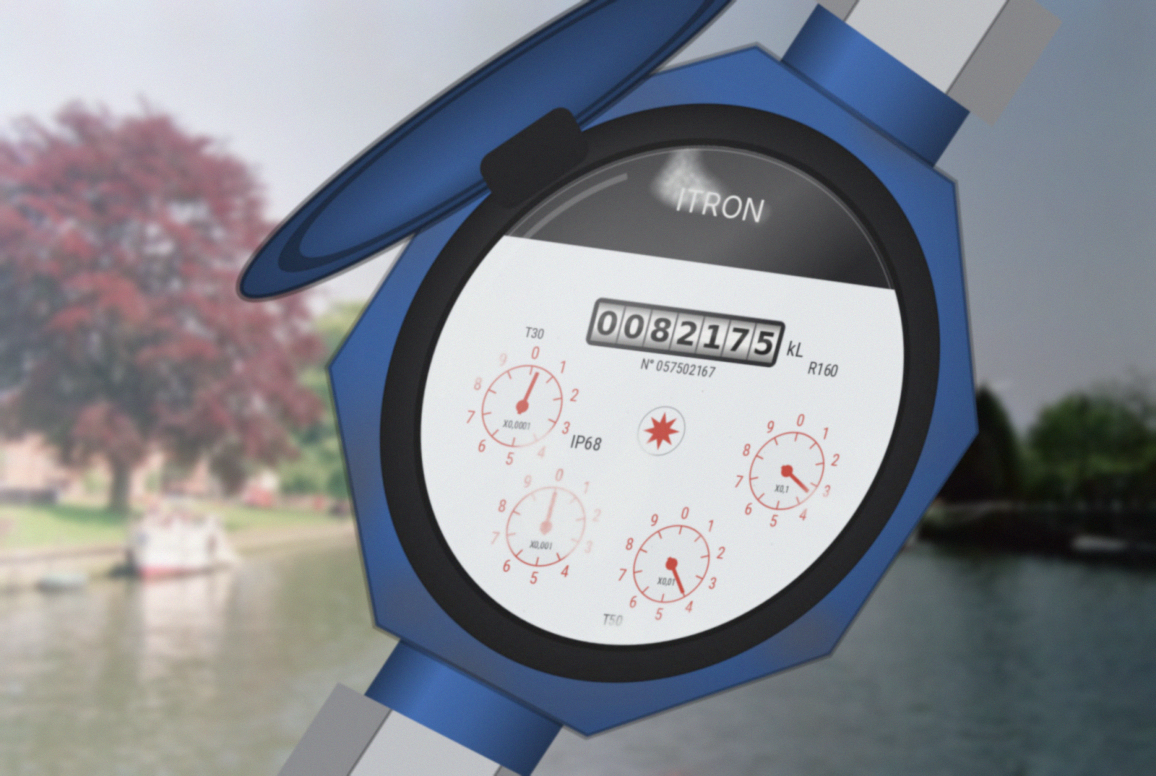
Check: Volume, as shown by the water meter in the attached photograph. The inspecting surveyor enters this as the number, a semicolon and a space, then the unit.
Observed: 82175.3400; kL
